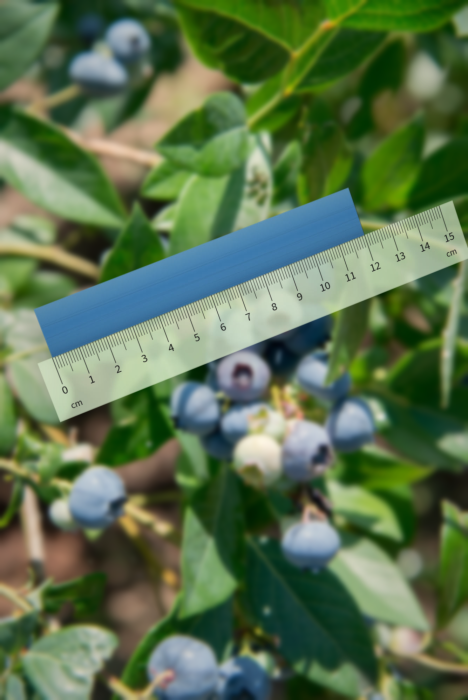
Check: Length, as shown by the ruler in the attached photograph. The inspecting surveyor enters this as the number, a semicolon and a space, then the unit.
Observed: 12; cm
